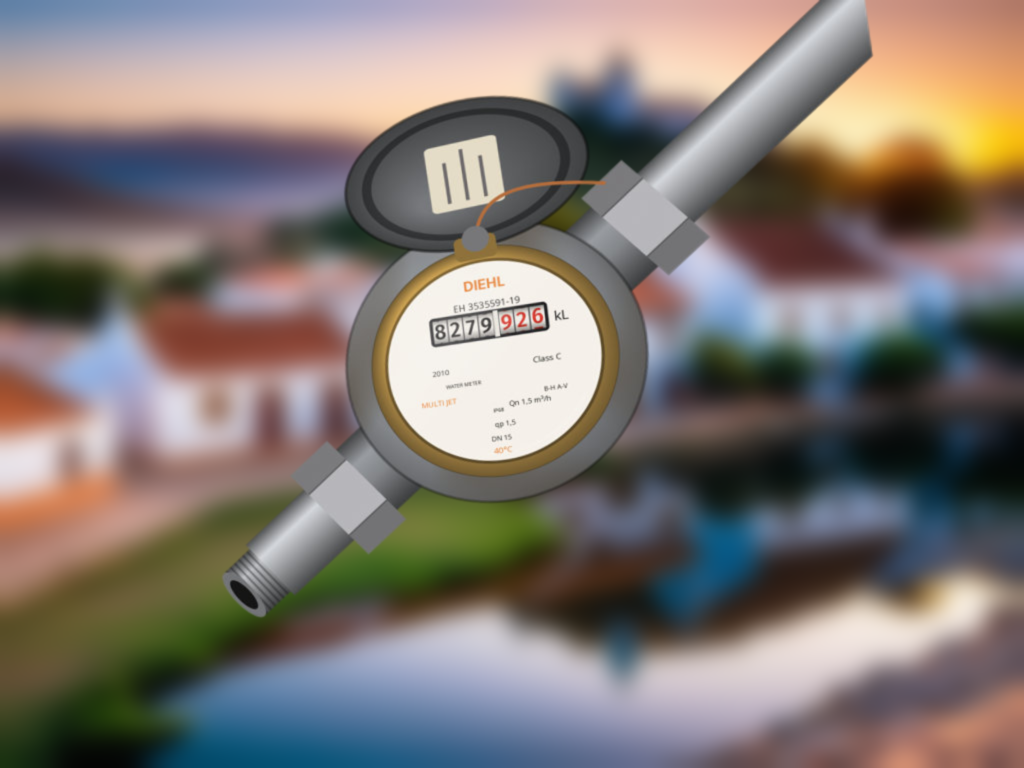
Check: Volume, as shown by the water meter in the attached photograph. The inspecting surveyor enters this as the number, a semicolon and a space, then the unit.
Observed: 8279.926; kL
